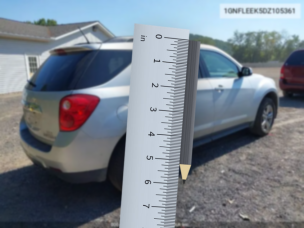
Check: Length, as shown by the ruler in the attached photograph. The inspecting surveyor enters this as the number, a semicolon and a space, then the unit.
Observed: 6; in
